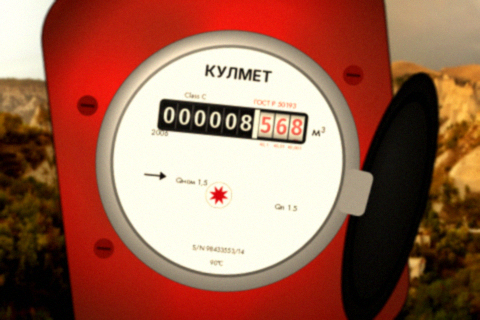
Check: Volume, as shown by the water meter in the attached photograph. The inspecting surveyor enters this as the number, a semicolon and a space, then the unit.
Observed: 8.568; m³
